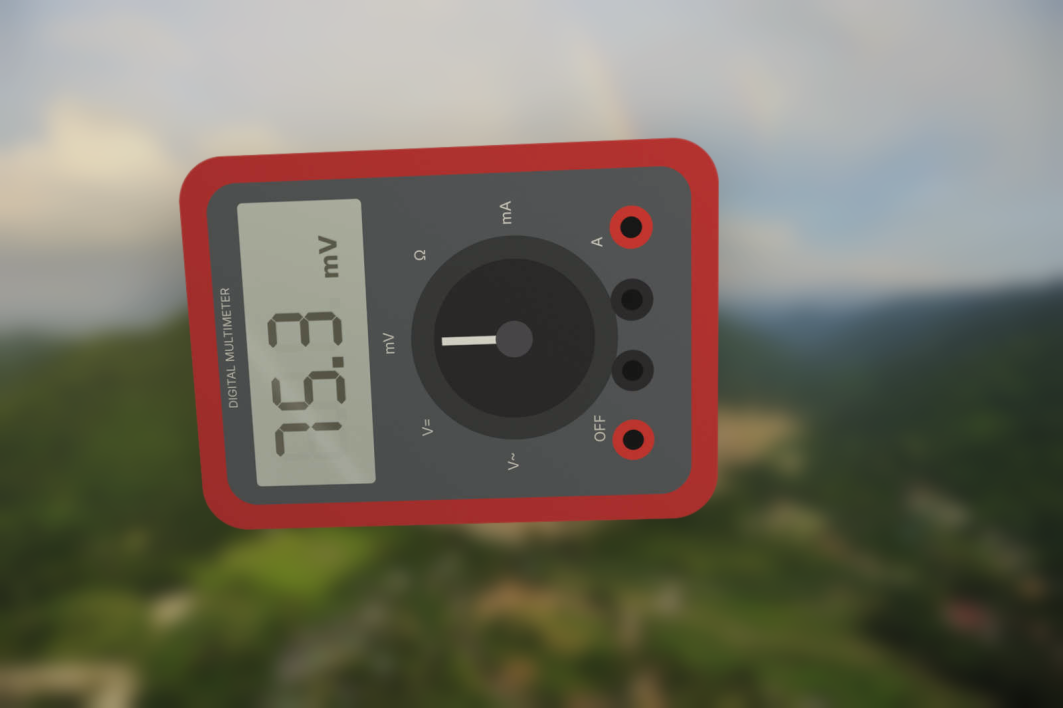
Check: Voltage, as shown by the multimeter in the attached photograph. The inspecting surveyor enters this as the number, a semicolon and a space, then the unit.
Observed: 75.3; mV
